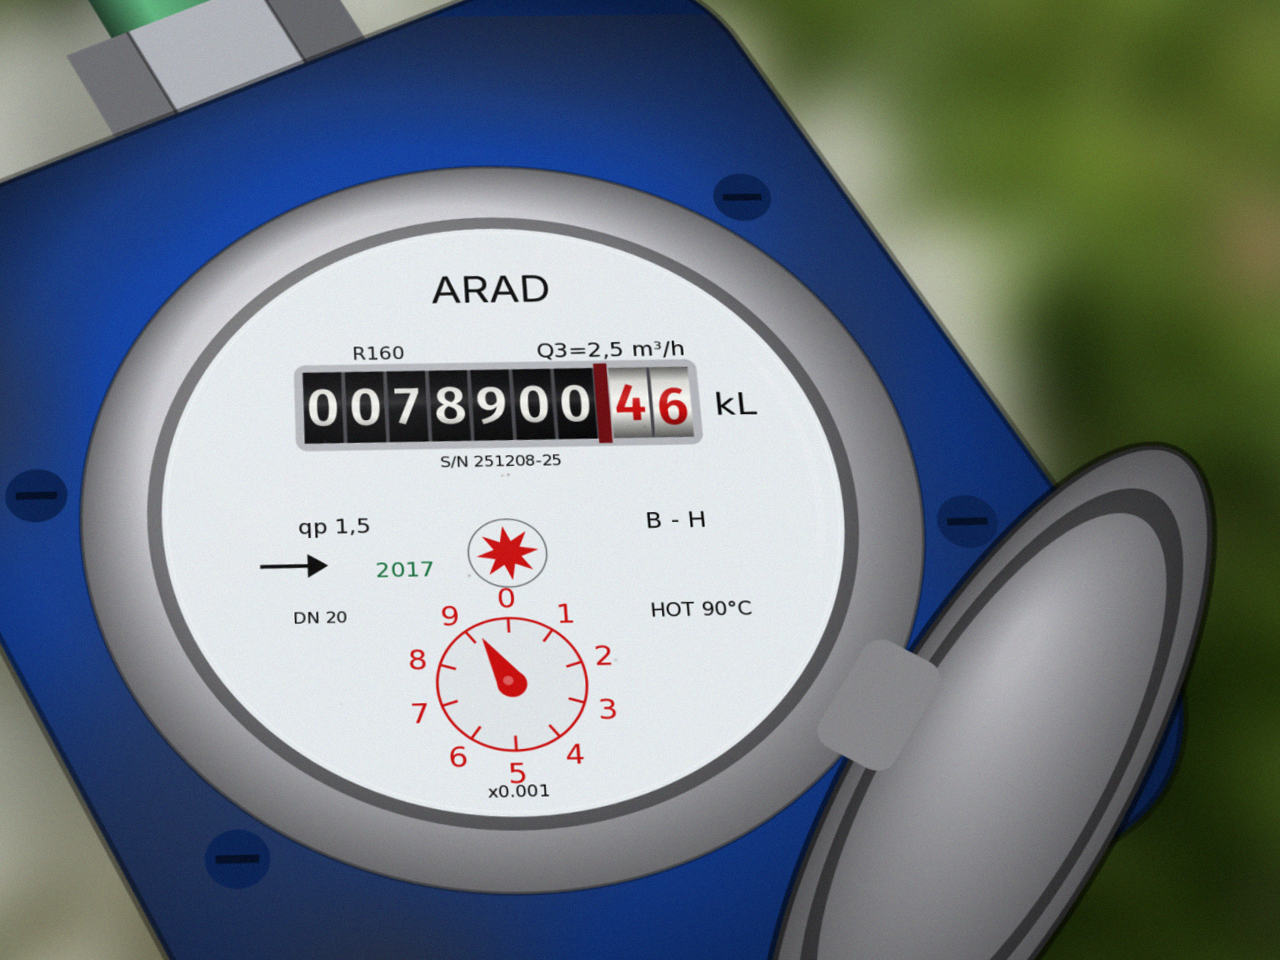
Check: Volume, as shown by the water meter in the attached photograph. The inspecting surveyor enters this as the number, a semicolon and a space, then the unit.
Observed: 78900.459; kL
